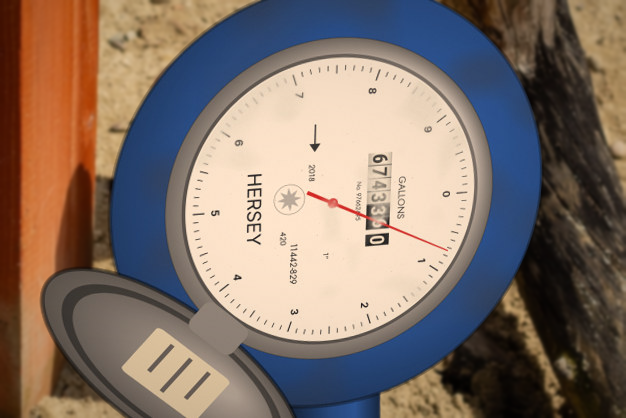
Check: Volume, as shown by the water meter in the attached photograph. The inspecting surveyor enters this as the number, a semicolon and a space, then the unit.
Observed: 6743360.7; gal
